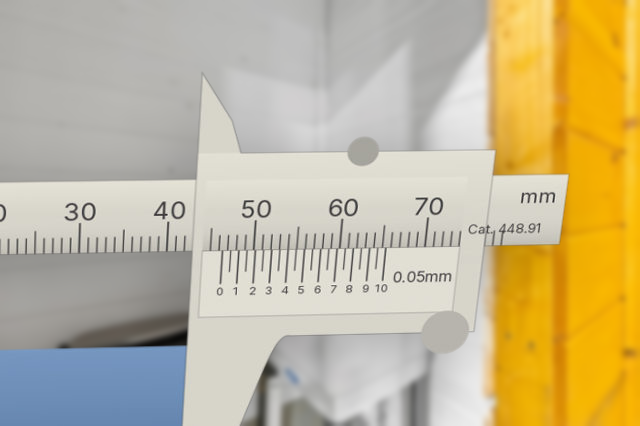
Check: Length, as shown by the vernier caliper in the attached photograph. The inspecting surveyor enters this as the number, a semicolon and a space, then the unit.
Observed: 46.4; mm
